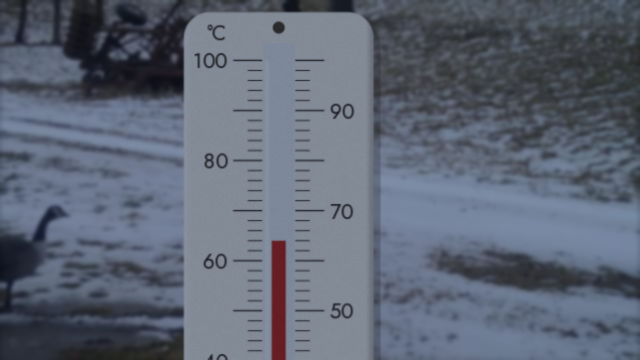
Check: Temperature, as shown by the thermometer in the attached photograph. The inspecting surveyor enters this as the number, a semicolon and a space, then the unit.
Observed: 64; °C
